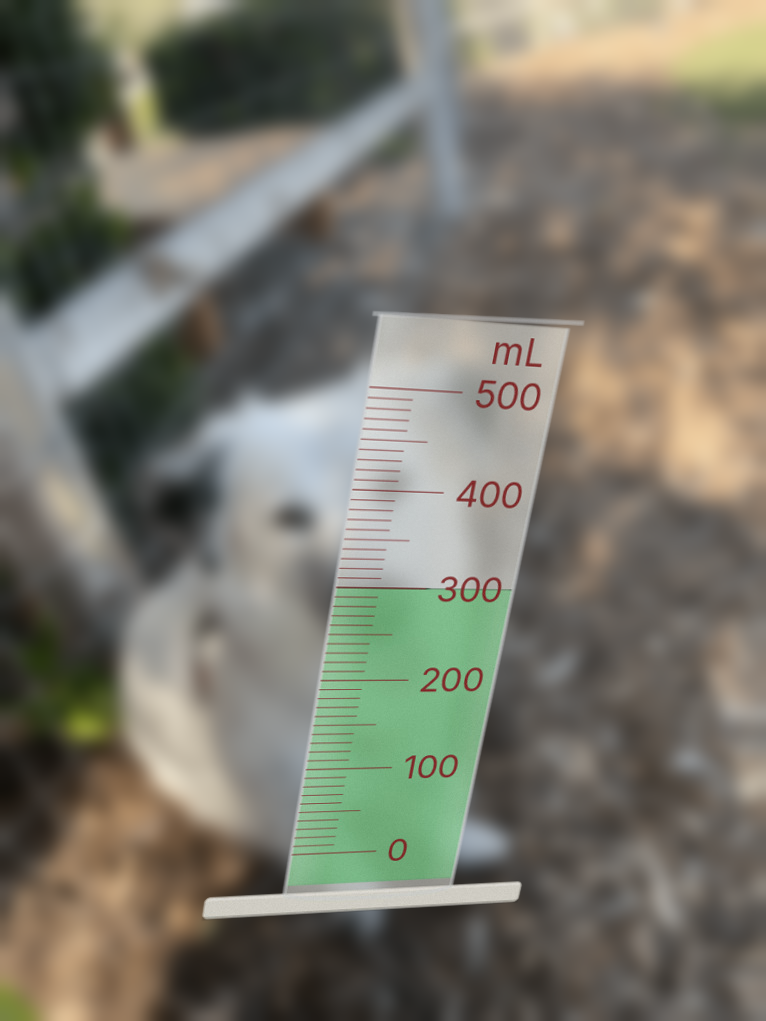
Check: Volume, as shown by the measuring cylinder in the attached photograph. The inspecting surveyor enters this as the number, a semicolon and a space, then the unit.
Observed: 300; mL
